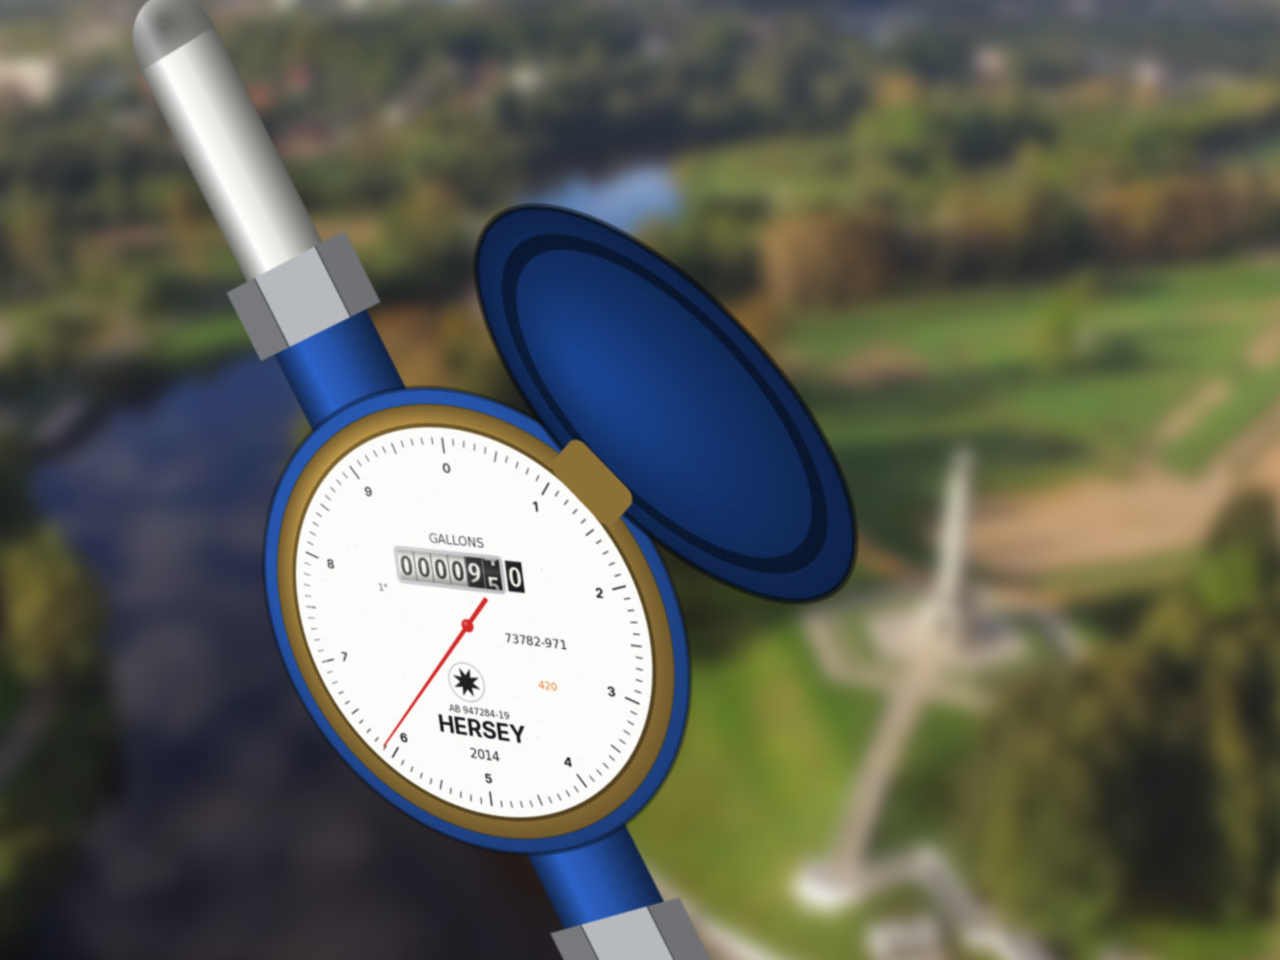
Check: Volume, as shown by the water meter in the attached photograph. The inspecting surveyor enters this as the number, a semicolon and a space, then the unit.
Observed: 946.1; gal
